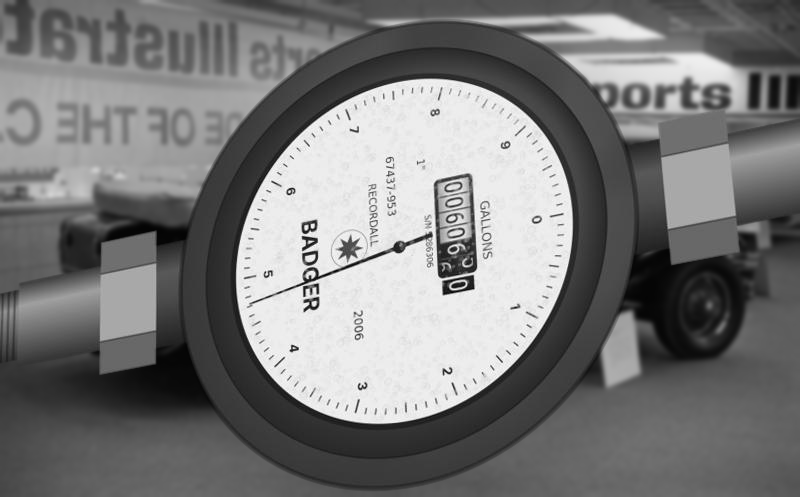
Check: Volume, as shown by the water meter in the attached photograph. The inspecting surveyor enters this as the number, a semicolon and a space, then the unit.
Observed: 60654.7; gal
